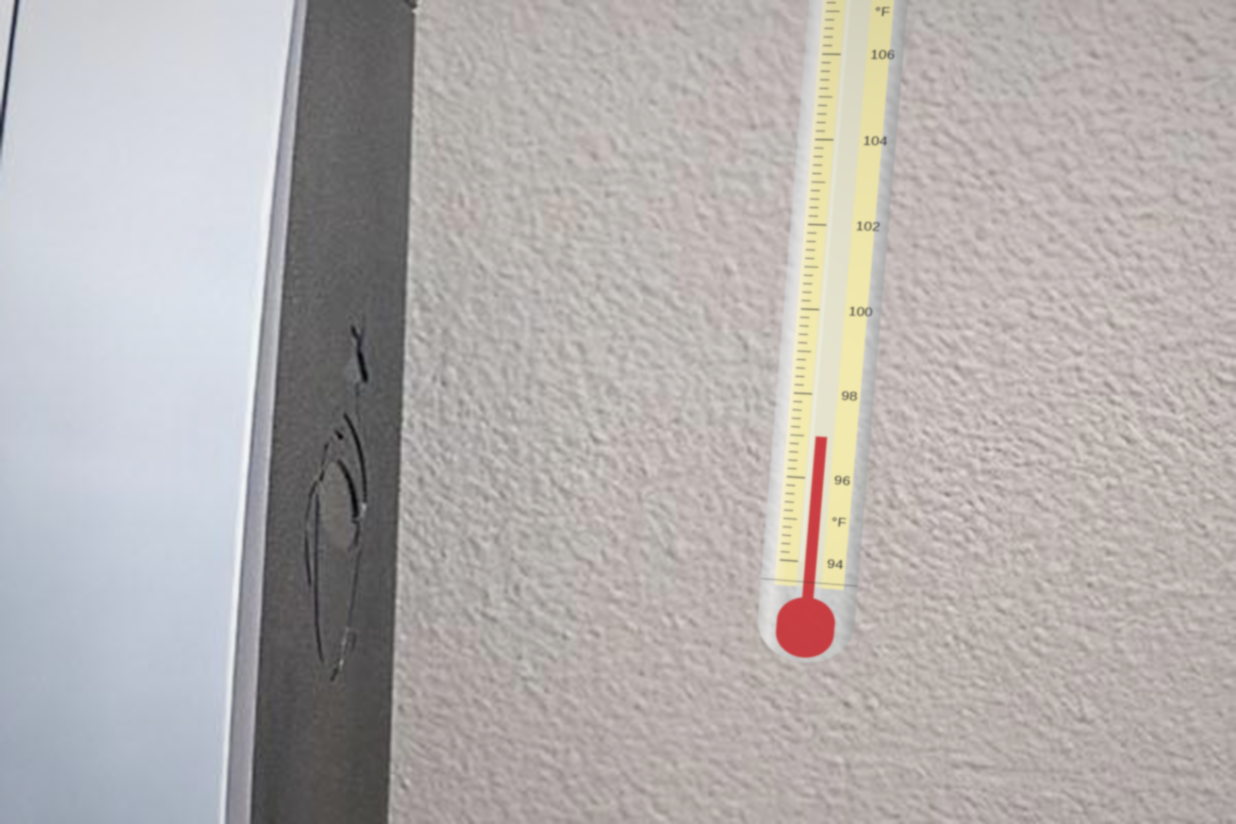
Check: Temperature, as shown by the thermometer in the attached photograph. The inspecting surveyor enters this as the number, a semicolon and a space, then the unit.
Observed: 97; °F
